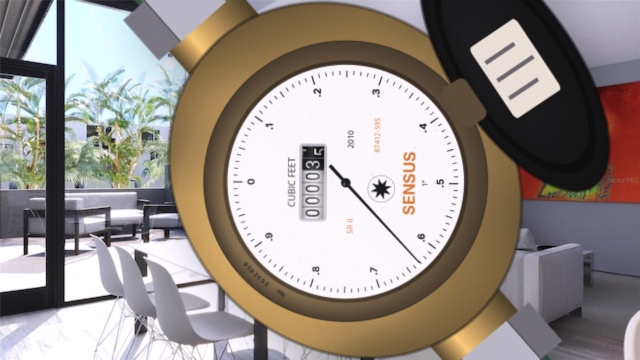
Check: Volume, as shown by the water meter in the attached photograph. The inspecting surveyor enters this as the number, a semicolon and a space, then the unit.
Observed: 34.63; ft³
